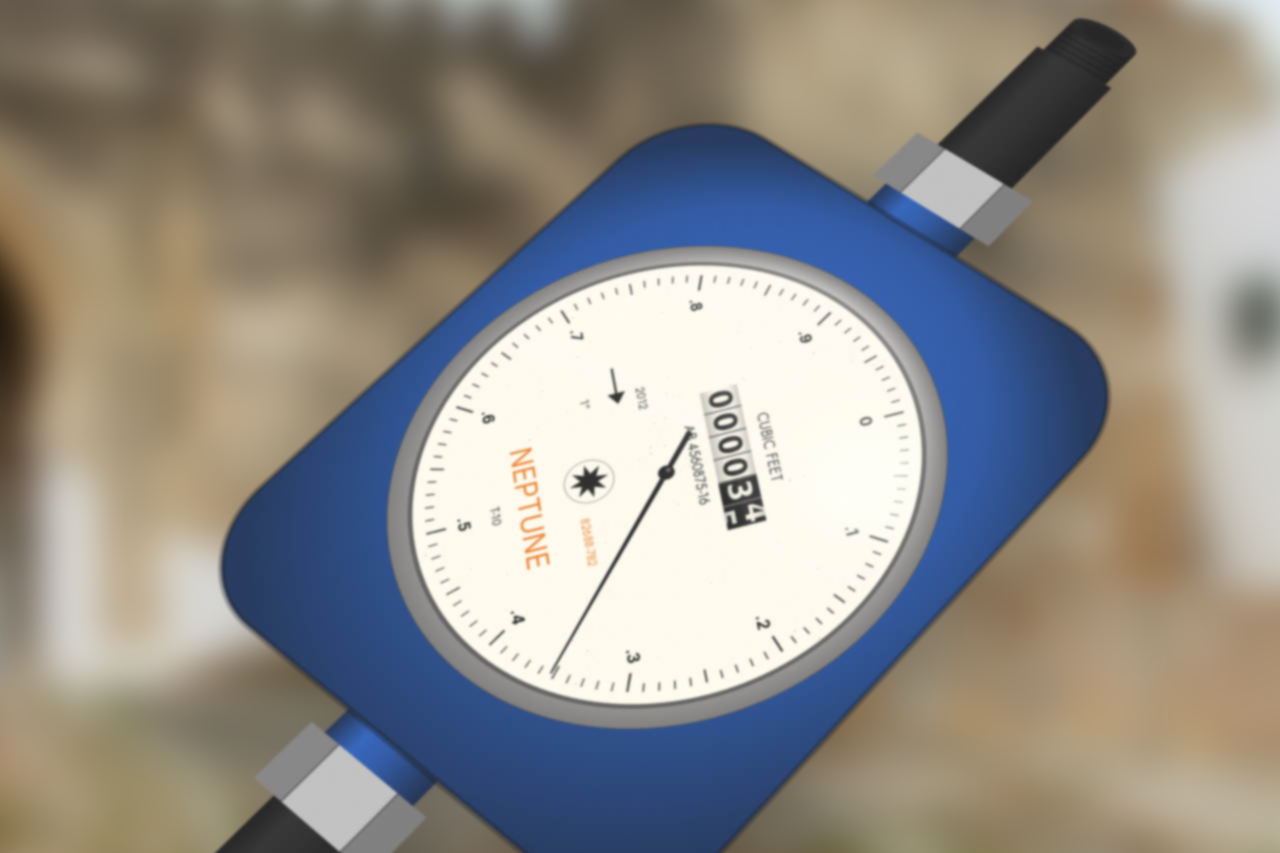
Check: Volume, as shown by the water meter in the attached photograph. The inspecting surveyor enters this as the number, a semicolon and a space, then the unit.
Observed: 34.35; ft³
